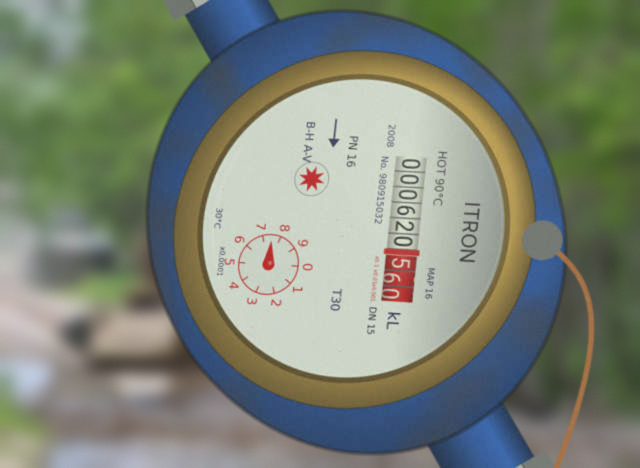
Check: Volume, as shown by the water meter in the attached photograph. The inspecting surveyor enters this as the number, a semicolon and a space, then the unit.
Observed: 620.5597; kL
